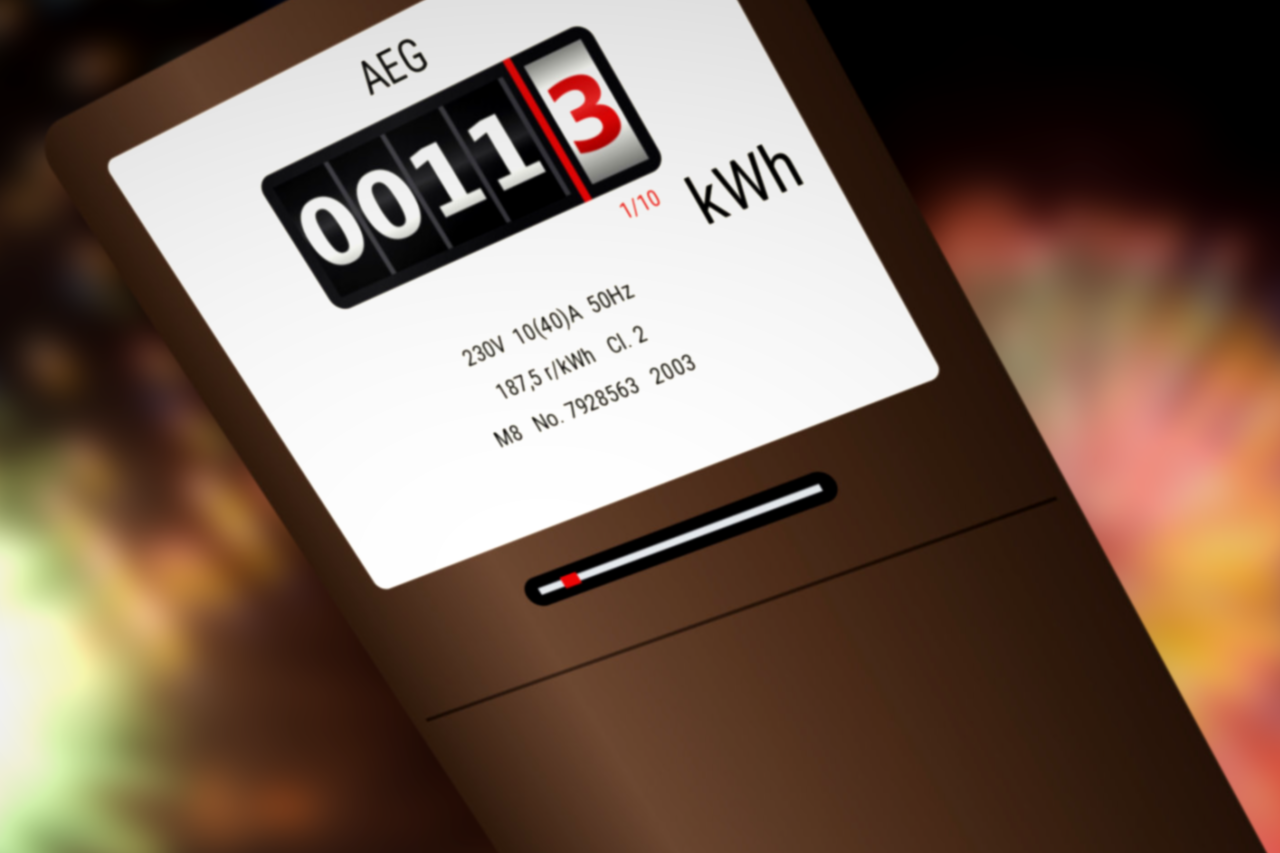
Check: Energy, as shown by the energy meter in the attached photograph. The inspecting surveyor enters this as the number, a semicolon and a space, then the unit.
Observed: 11.3; kWh
